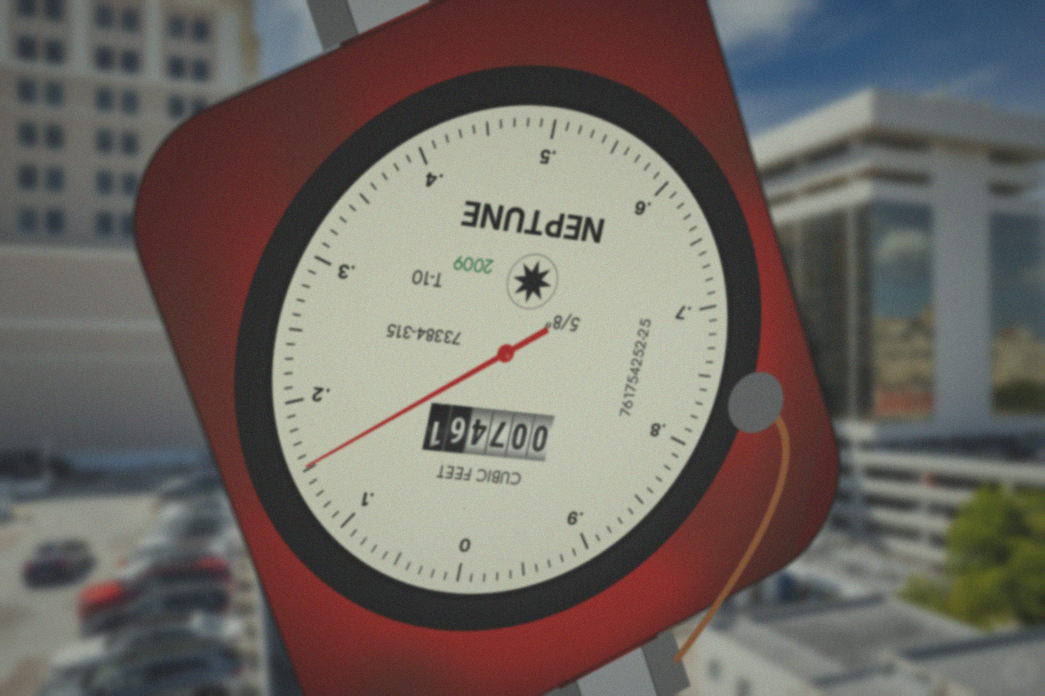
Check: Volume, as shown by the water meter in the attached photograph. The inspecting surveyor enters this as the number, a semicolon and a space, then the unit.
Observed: 7461.15; ft³
